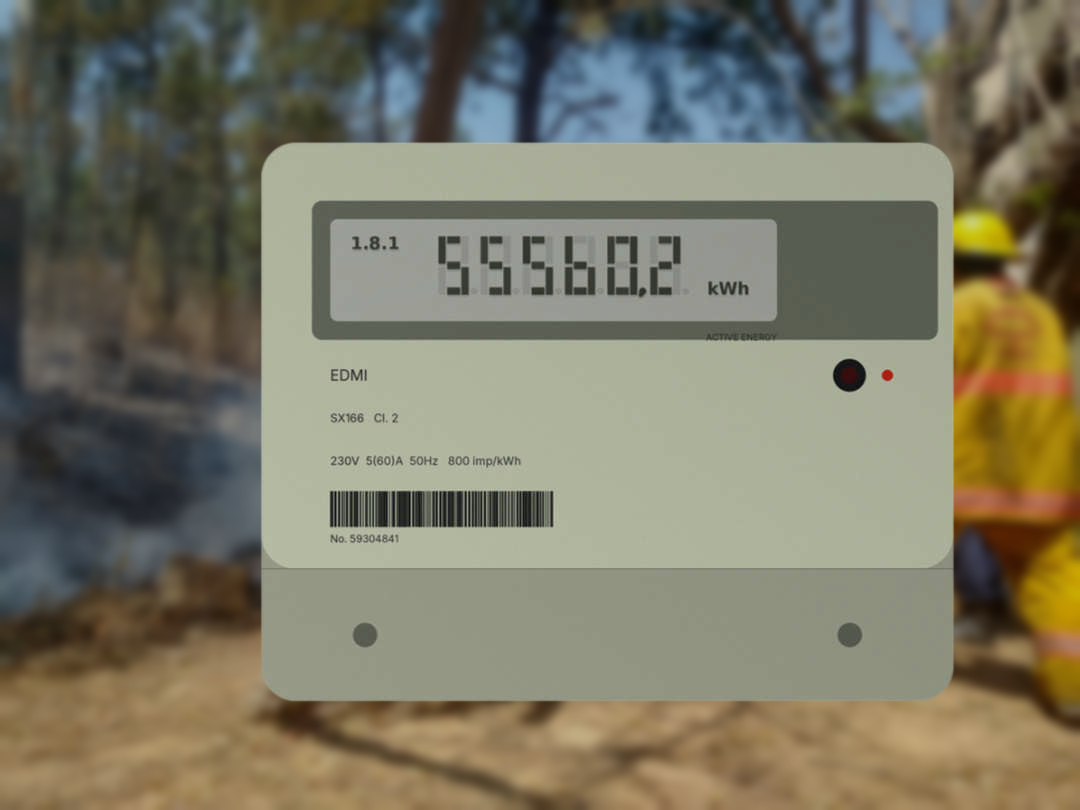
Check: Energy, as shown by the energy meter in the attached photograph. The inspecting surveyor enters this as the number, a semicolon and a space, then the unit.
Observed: 55560.2; kWh
